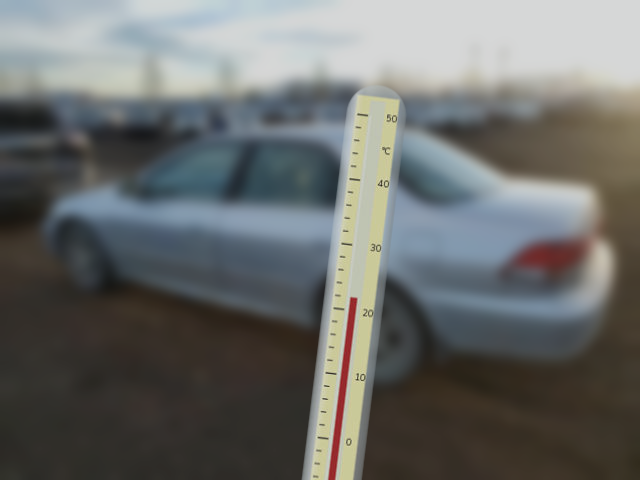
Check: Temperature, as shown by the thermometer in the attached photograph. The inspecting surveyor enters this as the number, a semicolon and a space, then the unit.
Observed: 22; °C
